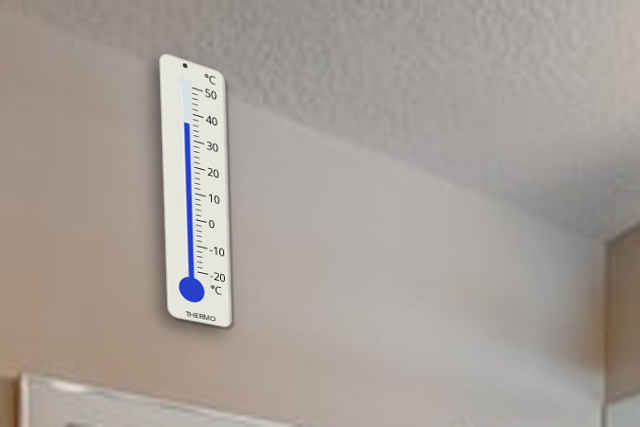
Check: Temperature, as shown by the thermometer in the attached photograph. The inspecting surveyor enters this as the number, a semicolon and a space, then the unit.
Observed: 36; °C
